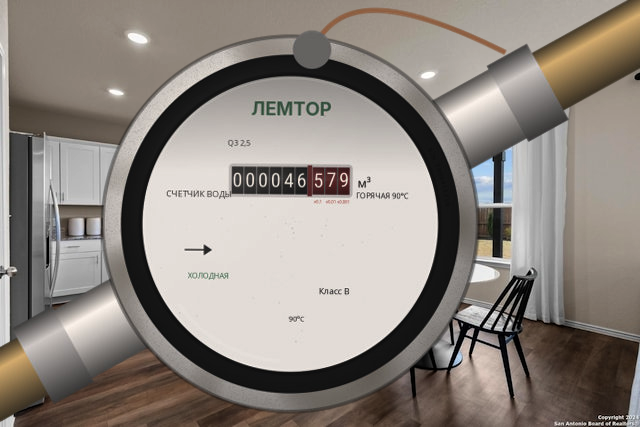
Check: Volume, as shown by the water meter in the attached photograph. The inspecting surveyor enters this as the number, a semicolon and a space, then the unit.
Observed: 46.579; m³
